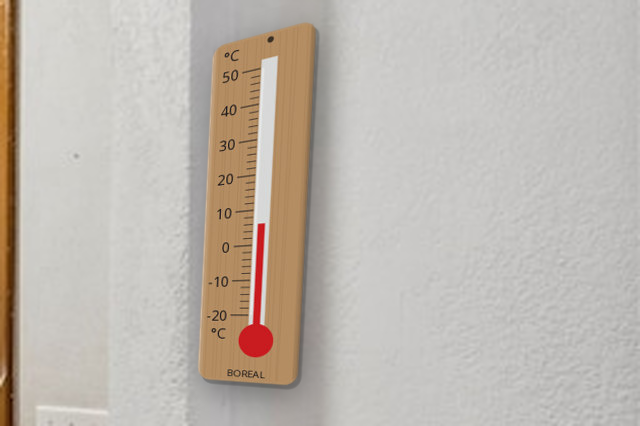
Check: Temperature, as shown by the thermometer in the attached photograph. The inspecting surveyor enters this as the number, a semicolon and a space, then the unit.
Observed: 6; °C
